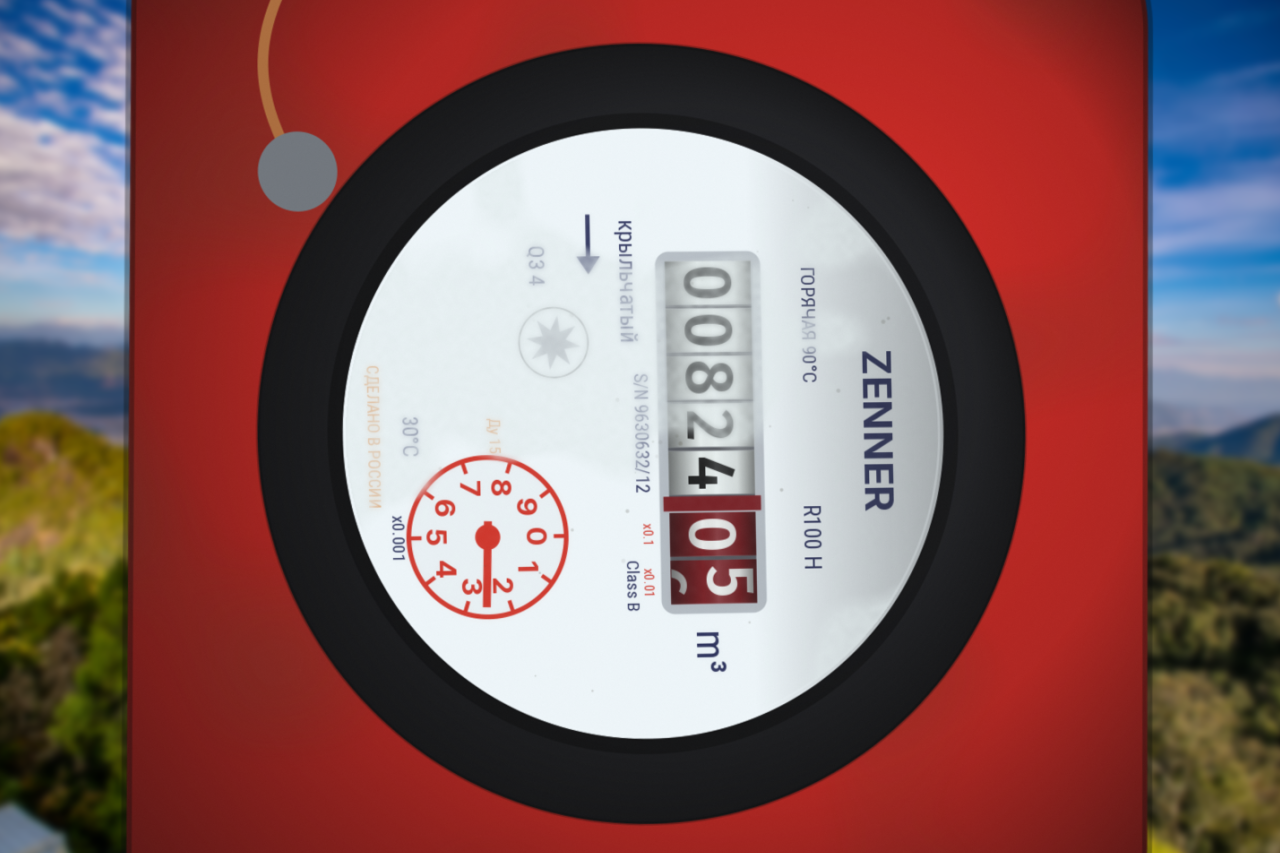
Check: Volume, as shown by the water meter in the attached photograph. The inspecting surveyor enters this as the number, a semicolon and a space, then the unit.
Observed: 824.052; m³
